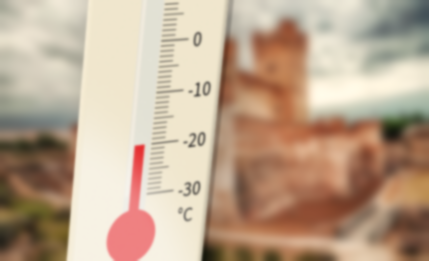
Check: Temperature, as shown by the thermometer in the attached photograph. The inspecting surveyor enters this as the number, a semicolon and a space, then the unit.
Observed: -20; °C
